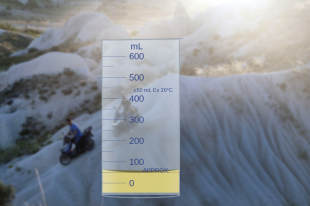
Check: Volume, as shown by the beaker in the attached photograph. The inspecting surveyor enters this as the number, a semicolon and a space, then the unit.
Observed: 50; mL
